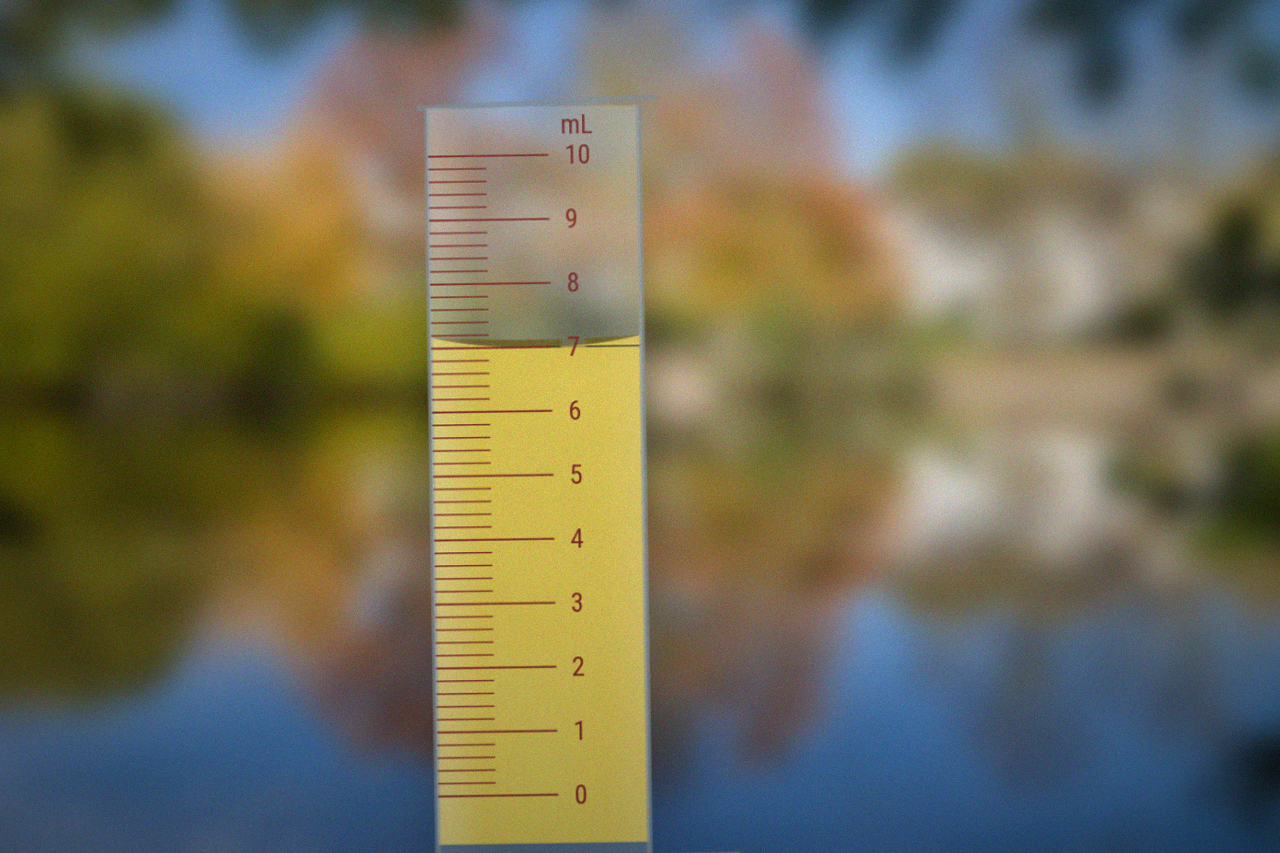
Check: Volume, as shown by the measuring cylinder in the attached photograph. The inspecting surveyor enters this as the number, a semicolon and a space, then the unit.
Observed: 7; mL
